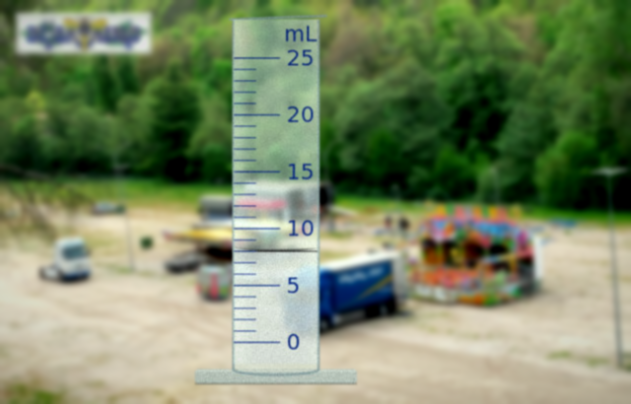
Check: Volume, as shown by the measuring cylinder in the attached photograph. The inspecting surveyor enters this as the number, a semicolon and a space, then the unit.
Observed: 8; mL
